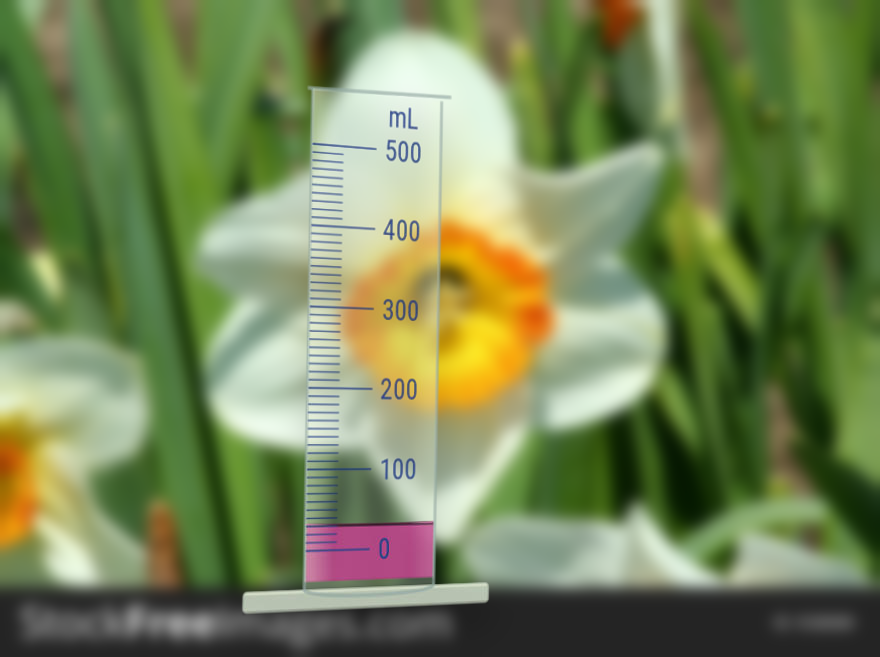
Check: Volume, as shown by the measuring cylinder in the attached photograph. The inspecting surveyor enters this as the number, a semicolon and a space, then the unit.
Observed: 30; mL
